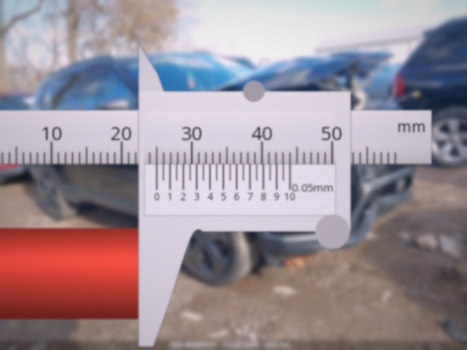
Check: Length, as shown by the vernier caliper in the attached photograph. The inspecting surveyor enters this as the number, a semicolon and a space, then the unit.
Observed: 25.0; mm
